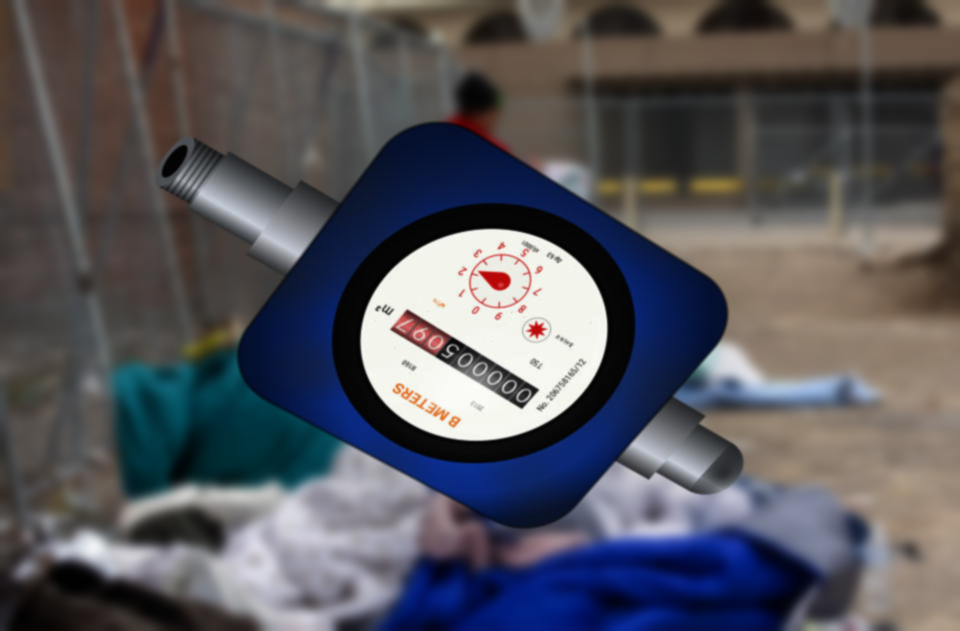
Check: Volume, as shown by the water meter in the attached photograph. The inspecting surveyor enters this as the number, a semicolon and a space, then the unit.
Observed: 5.0972; m³
